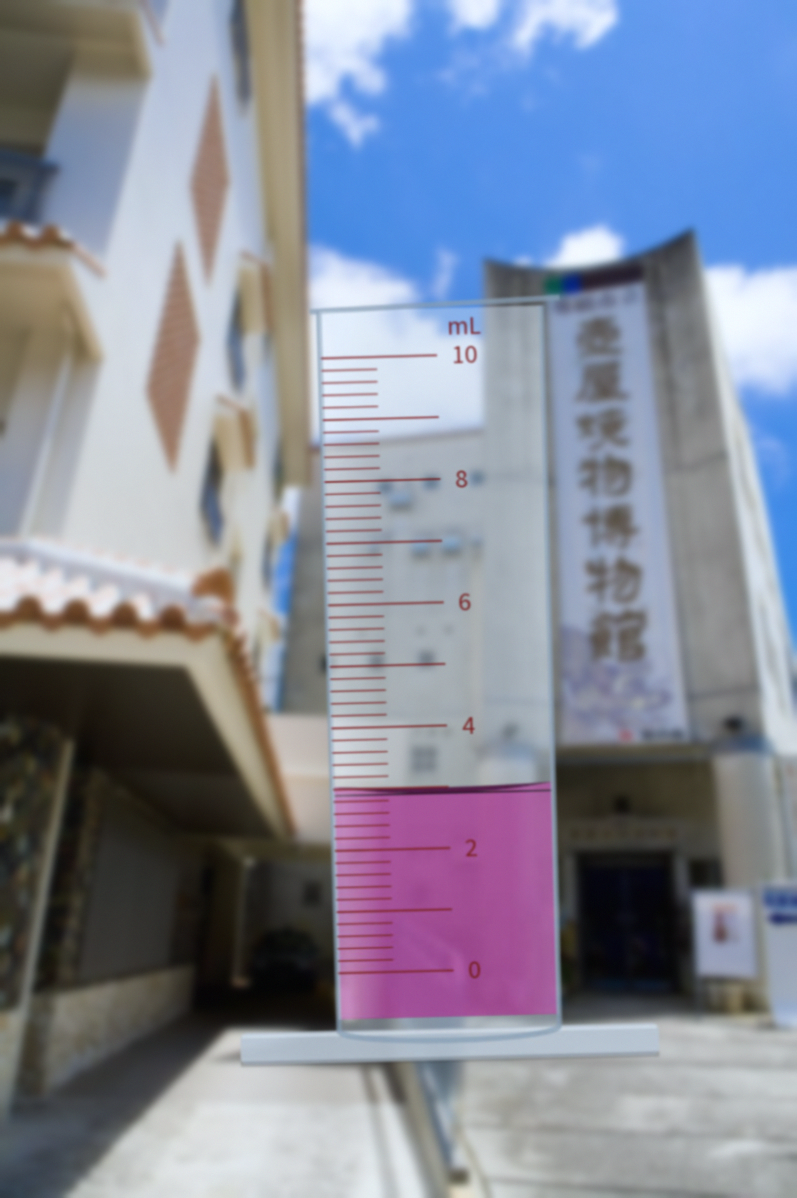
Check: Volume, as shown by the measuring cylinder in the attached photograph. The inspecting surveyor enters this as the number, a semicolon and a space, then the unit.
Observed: 2.9; mL
